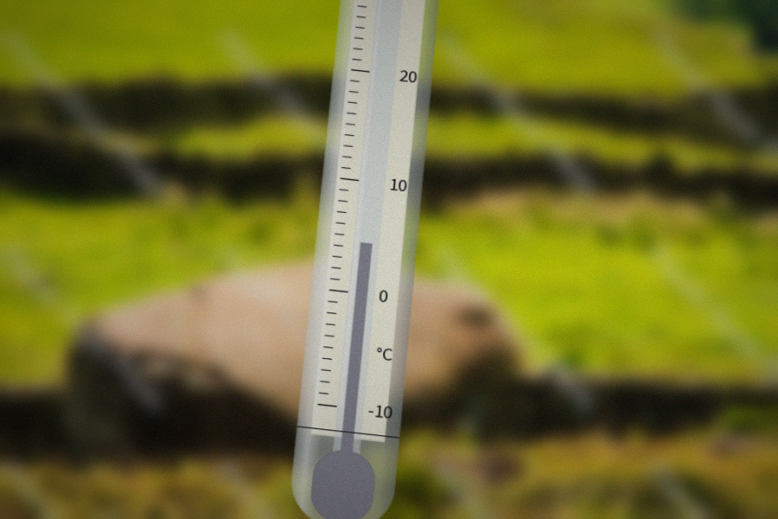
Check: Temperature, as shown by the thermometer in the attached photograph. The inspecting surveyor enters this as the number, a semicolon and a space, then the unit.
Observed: 4.5; °C
